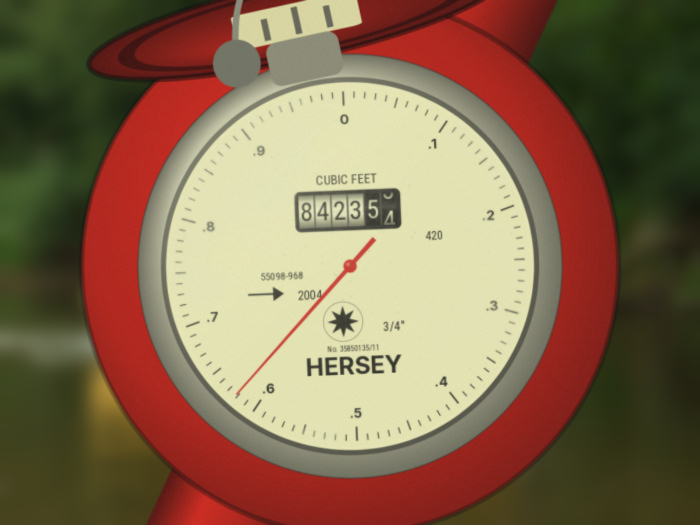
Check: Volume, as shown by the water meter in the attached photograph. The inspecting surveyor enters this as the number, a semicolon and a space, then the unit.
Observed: 842353.62; ft³
